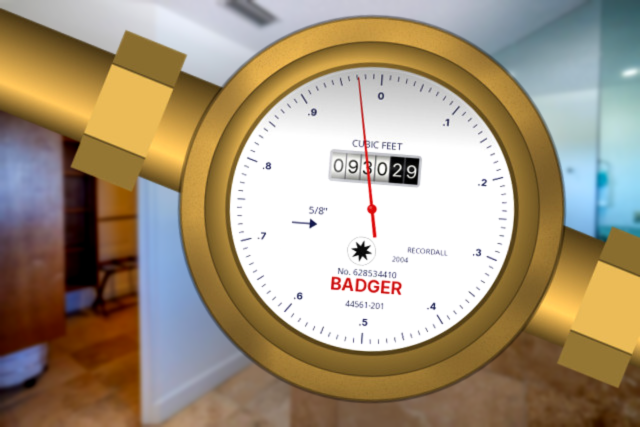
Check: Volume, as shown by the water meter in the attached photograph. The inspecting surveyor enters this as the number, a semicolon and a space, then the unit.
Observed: 93028.97; ft³
